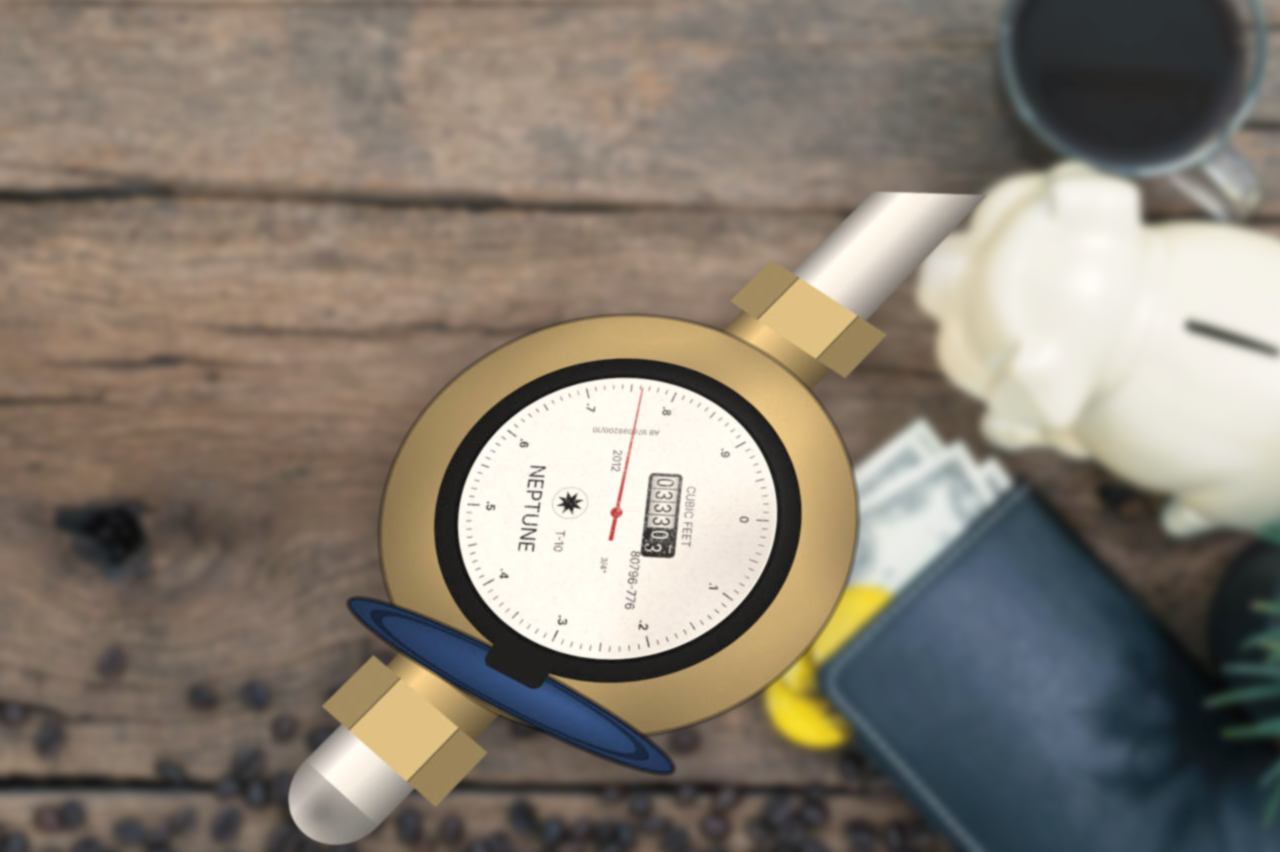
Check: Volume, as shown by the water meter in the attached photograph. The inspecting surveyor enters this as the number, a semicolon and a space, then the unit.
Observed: 33302.76; ft³
